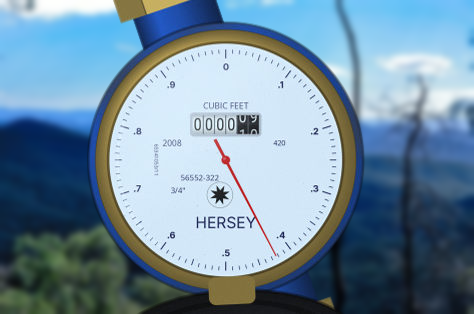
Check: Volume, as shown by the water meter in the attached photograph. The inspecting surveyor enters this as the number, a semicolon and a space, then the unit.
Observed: 9.42; ft³
